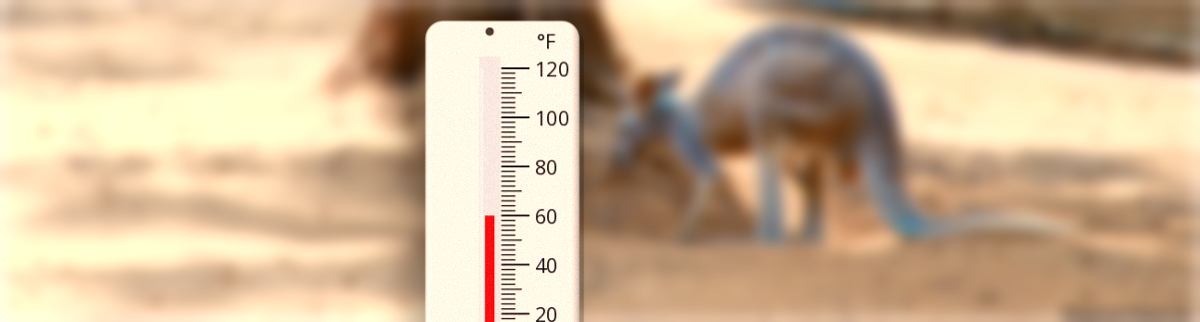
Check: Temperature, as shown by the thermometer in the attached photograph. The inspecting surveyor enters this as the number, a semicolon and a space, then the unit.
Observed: 60; °F
